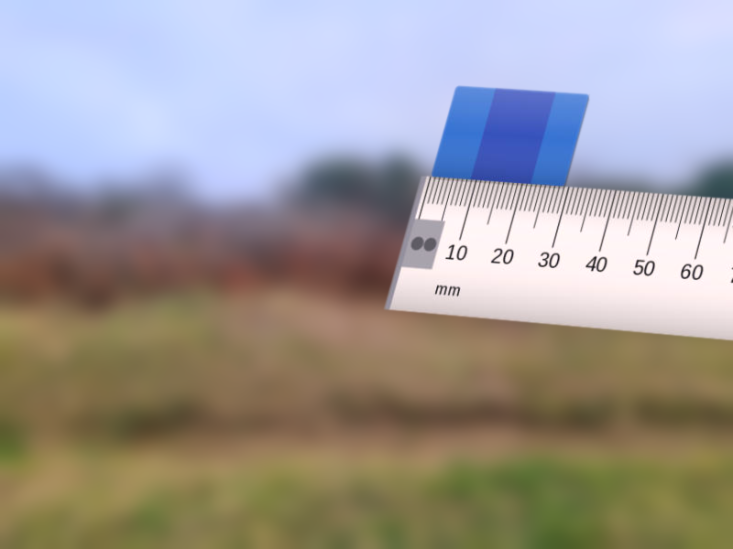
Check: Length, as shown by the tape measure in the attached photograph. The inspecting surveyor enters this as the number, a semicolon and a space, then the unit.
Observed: 29; mm
